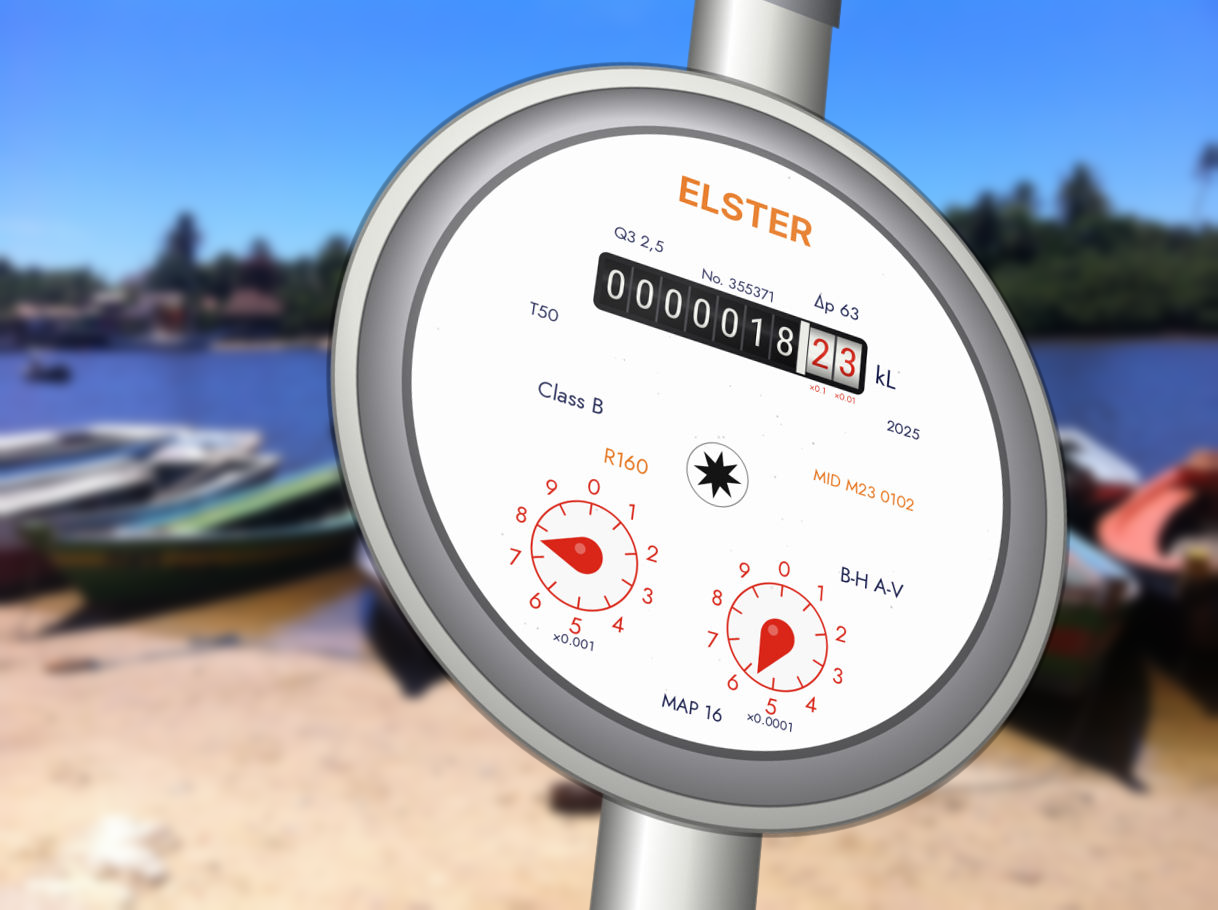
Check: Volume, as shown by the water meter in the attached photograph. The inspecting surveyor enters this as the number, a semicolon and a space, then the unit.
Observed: 18.2375; kL
